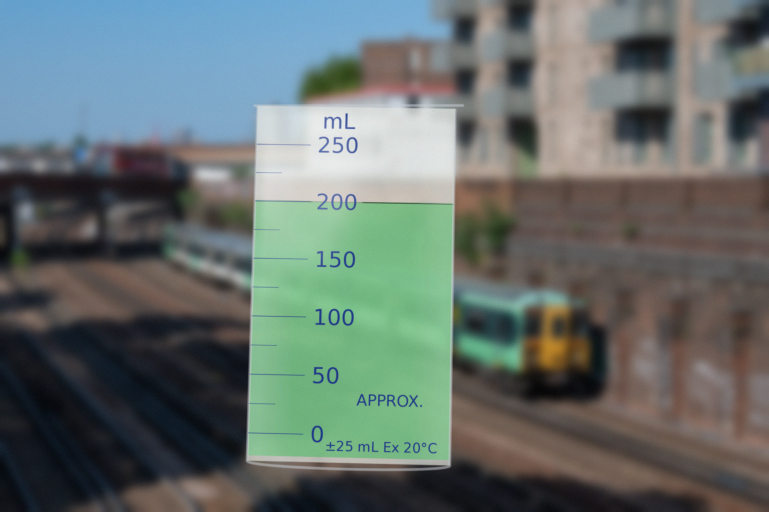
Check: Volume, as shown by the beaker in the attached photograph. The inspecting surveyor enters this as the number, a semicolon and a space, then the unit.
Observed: 200; mL
